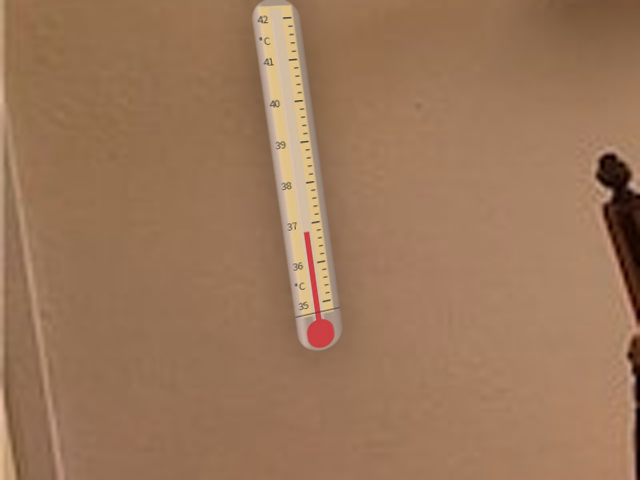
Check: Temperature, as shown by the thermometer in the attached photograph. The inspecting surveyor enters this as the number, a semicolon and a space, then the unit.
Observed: 36.8; °C
